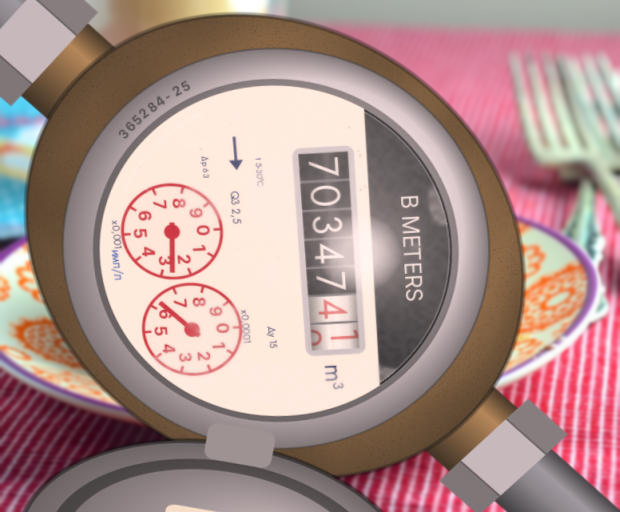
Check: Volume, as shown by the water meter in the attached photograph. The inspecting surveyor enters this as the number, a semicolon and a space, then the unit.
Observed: 70347.4126; m³
